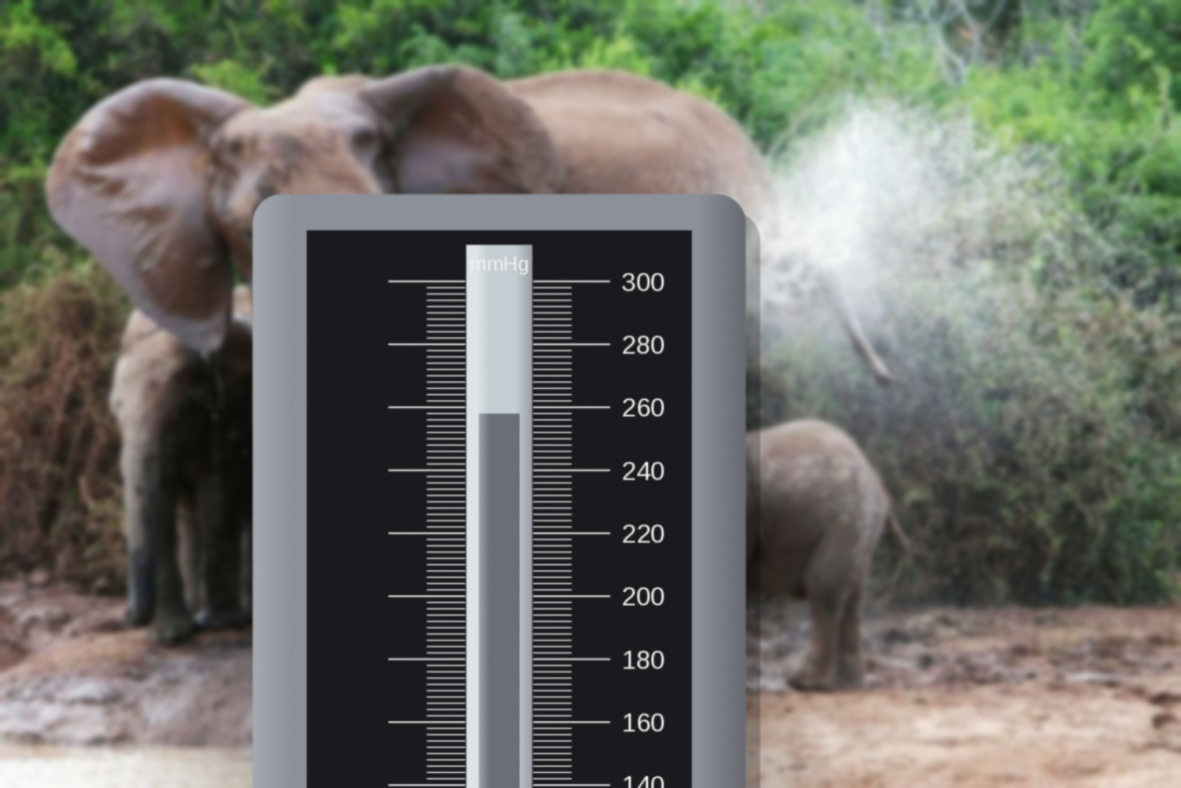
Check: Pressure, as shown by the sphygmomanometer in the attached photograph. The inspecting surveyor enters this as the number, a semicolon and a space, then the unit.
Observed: 258; mmHg
